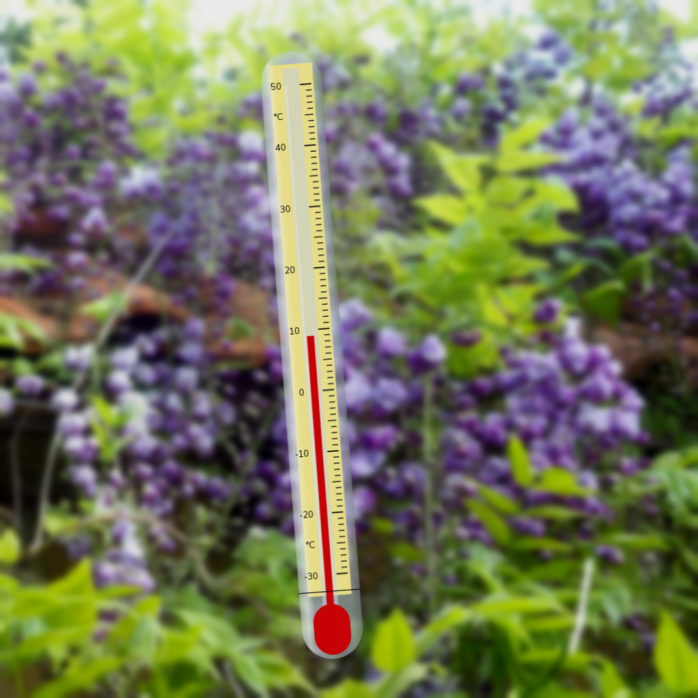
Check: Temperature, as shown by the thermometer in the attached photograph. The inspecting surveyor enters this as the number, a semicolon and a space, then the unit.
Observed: 9; °C
